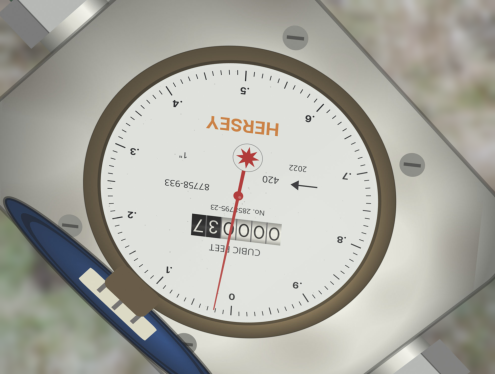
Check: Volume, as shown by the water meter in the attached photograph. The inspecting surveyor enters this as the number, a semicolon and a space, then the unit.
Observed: 37.02; ft³
